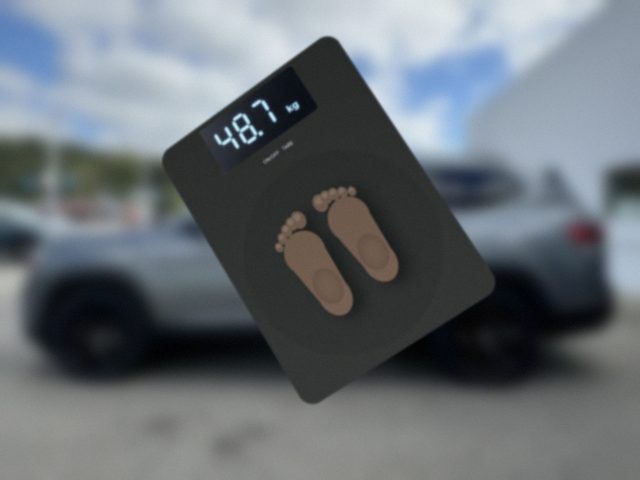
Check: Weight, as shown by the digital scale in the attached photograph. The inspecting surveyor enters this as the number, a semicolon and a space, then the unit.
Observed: 48.7; kg
